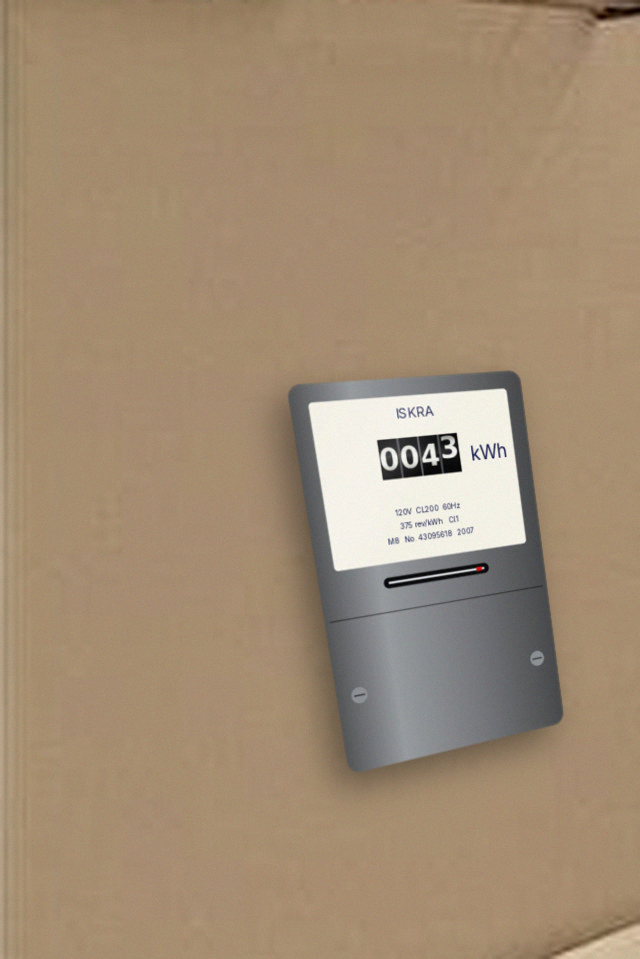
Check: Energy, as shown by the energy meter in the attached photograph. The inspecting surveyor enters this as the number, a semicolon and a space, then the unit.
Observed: 43; kWh
